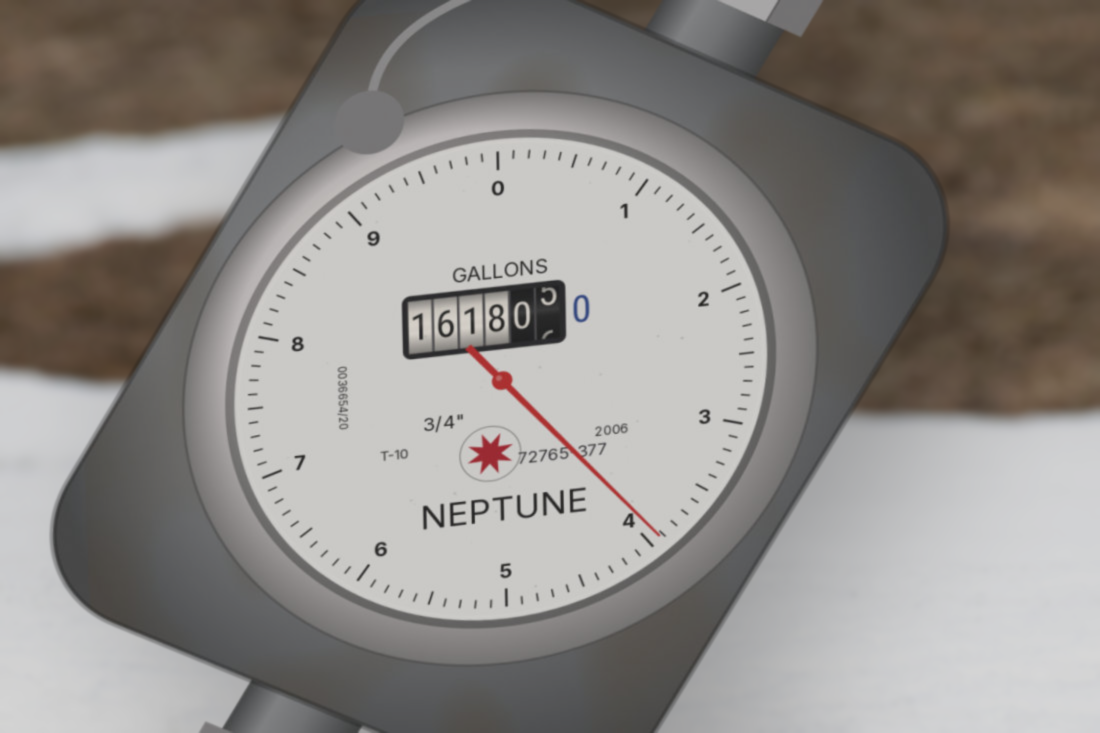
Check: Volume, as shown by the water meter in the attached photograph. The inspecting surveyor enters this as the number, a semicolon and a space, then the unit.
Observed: 1618053.9; gal
